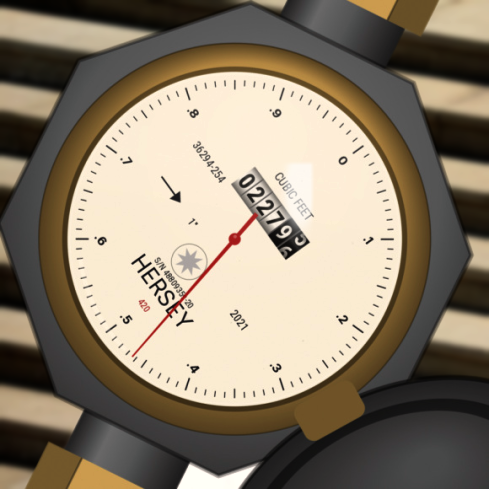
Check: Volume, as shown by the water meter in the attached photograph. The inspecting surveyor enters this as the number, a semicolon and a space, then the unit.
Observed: 22795.46; ft³
